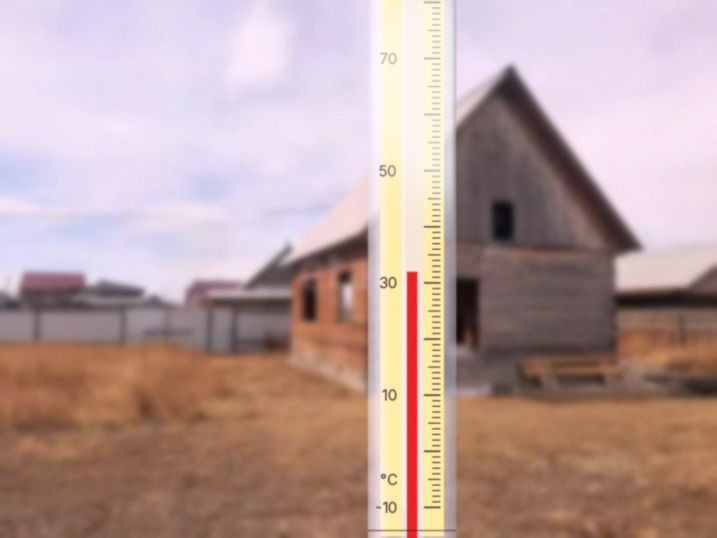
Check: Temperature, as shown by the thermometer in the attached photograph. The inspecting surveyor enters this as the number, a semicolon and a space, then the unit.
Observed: 32; °C
